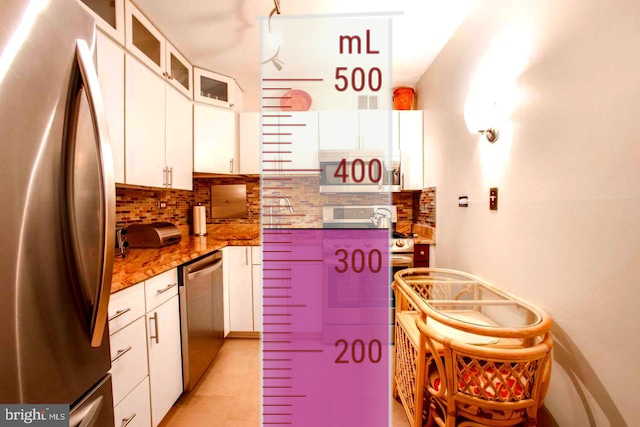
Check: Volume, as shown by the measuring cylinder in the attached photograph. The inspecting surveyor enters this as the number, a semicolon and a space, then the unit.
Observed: 335; mL
